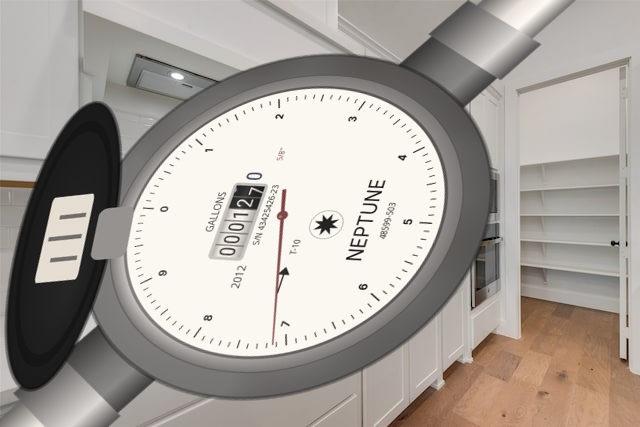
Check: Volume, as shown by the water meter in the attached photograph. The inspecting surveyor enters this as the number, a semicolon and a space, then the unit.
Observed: 1267.1; gal
